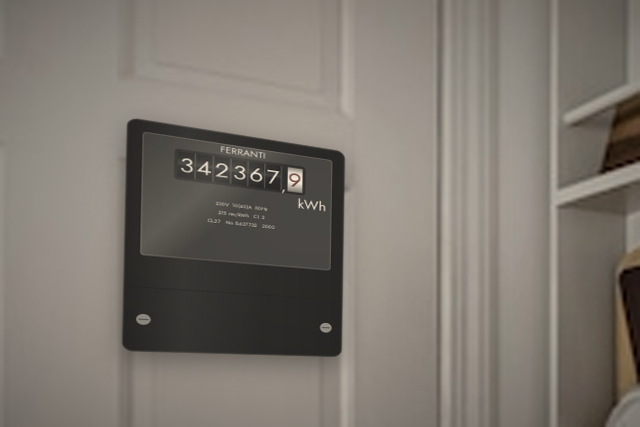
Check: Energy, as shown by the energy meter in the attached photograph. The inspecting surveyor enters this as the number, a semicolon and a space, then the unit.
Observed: 342367.9; kWh
